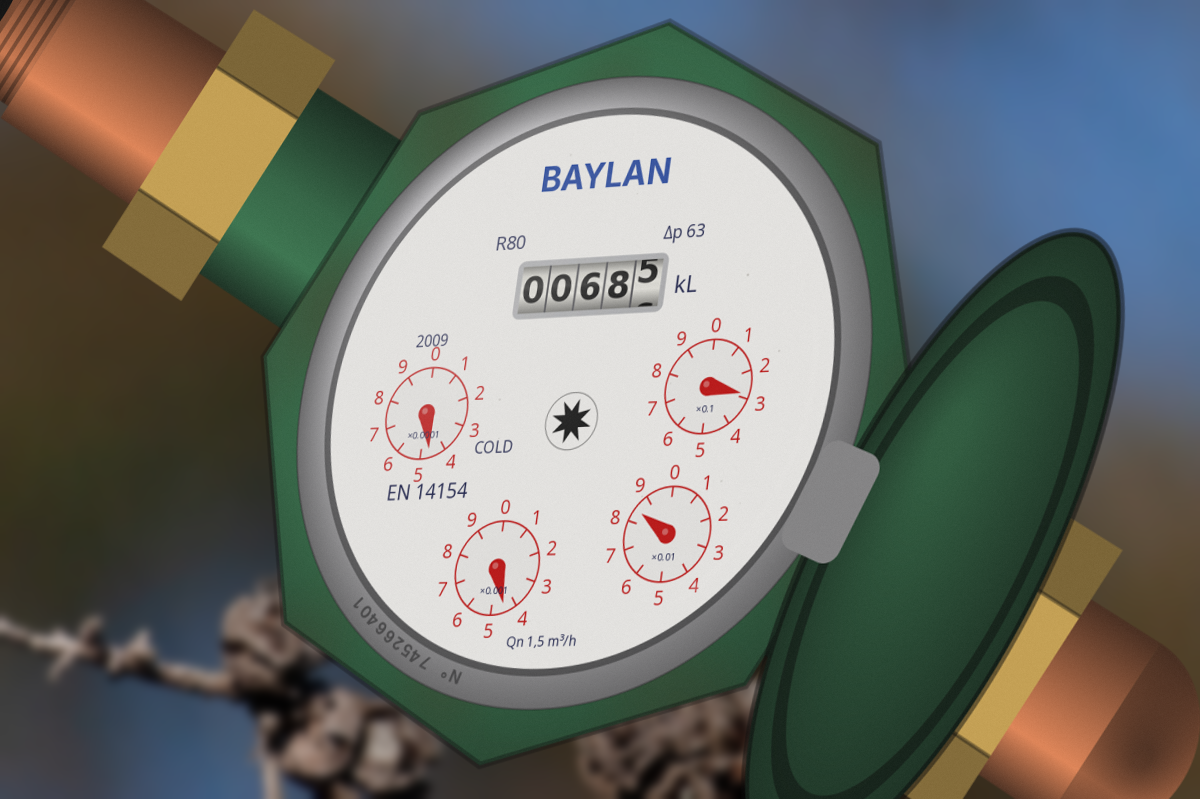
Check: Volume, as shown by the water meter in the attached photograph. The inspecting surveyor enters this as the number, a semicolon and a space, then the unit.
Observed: 685.2844; kL
